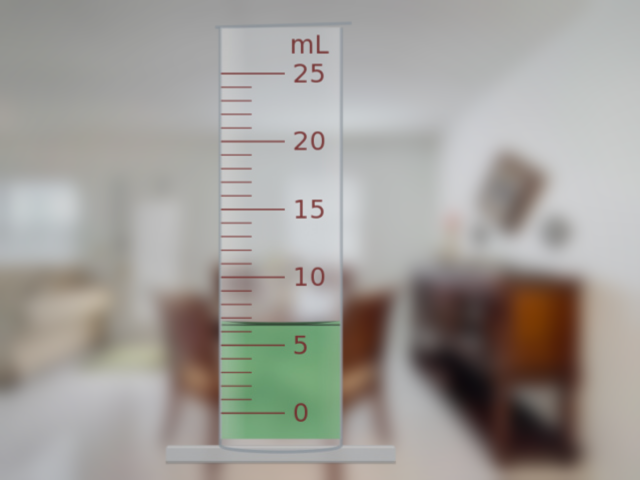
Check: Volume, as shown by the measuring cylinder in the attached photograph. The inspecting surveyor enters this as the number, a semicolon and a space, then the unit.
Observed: 6.5; mL
